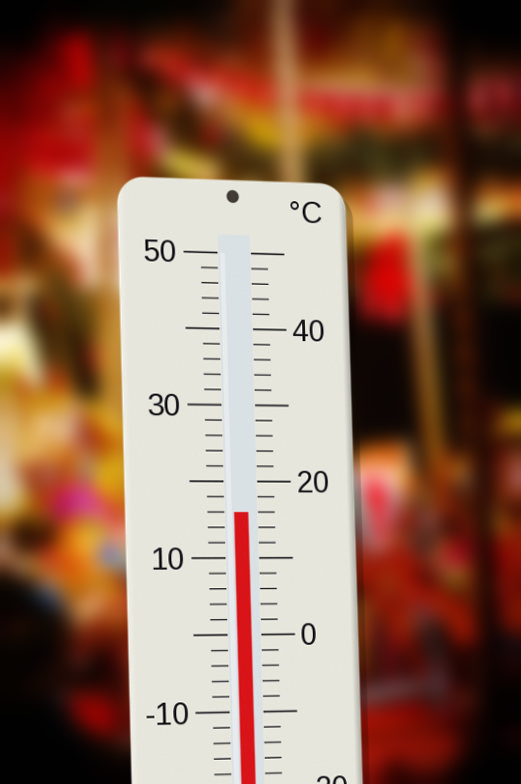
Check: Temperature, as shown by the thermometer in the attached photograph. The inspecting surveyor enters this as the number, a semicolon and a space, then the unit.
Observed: 16; °C
